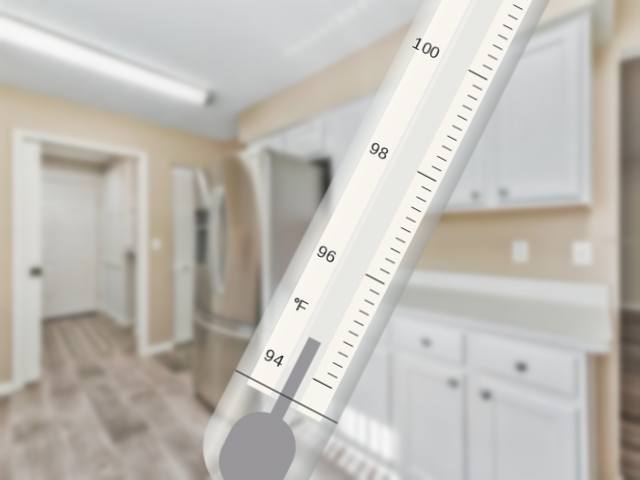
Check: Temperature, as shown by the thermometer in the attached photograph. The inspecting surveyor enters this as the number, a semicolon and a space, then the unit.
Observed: 94.6; °F
